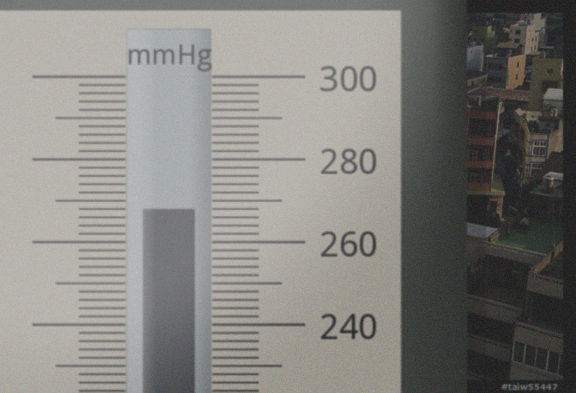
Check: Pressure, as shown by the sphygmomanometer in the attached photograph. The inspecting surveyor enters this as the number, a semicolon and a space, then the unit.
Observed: 268; mmHg
